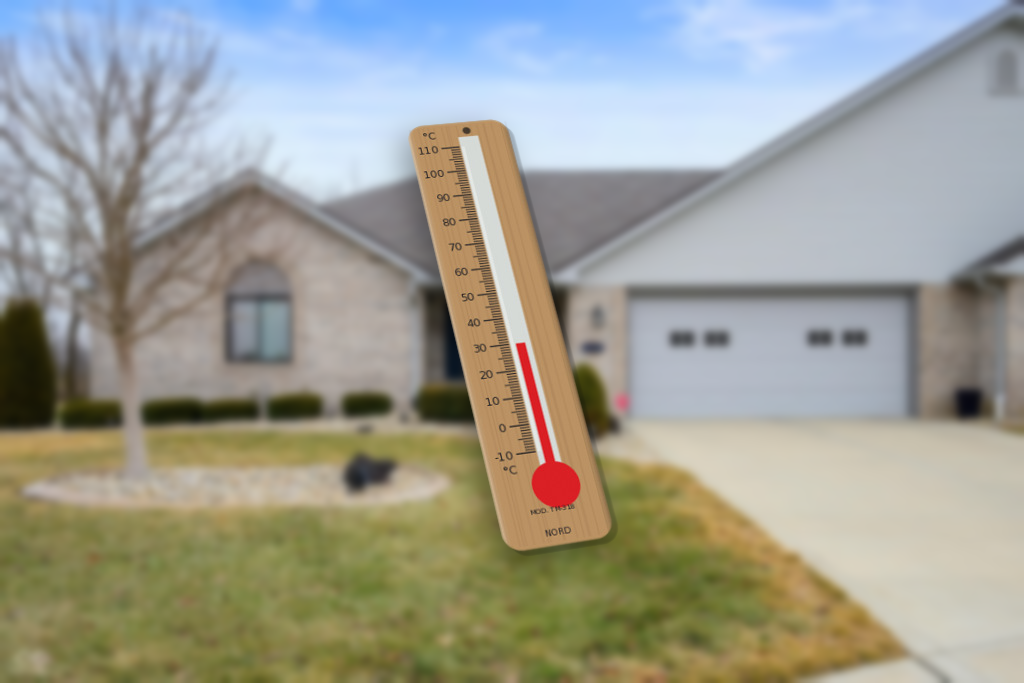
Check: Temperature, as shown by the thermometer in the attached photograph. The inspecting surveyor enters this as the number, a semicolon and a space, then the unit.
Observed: 30; °C
